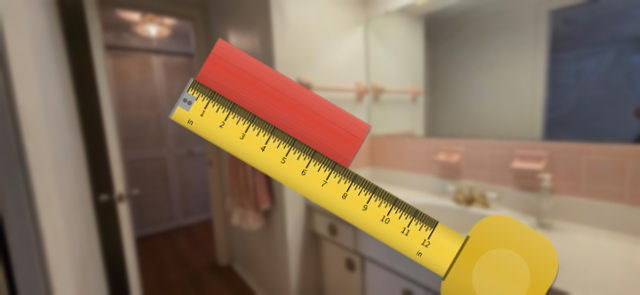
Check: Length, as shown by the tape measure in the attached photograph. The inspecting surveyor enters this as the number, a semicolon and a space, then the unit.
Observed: 7.5; in
